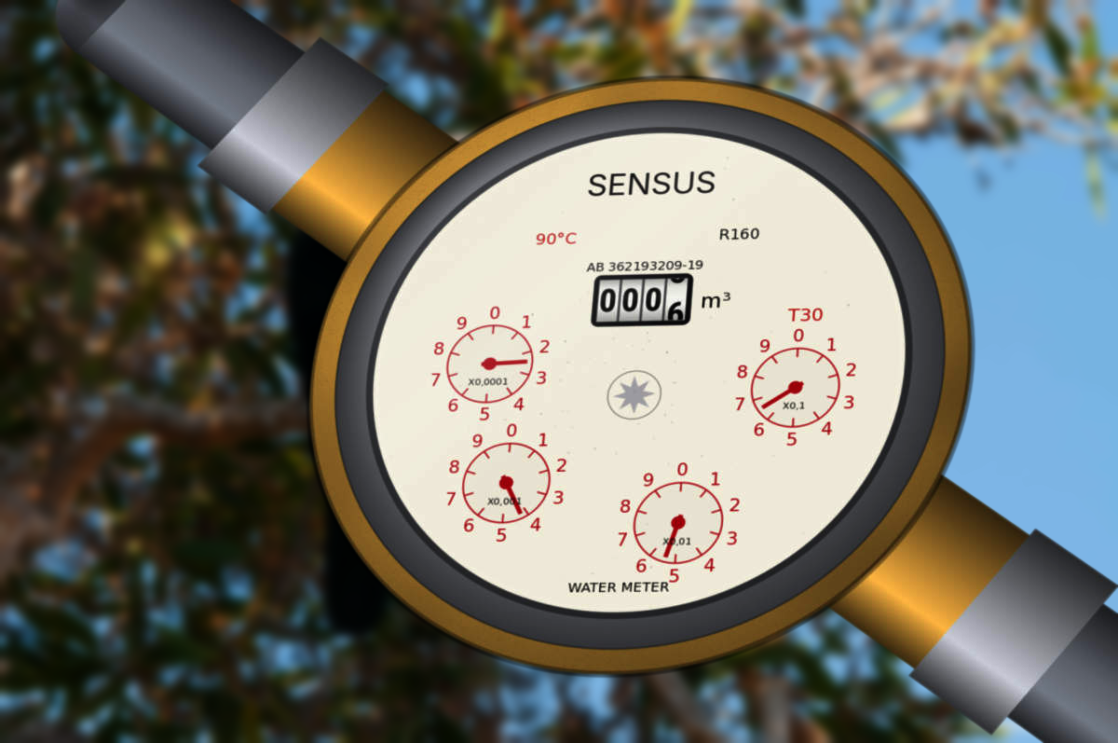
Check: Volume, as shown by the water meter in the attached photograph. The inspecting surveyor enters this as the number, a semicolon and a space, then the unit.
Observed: 5.6542; m³
